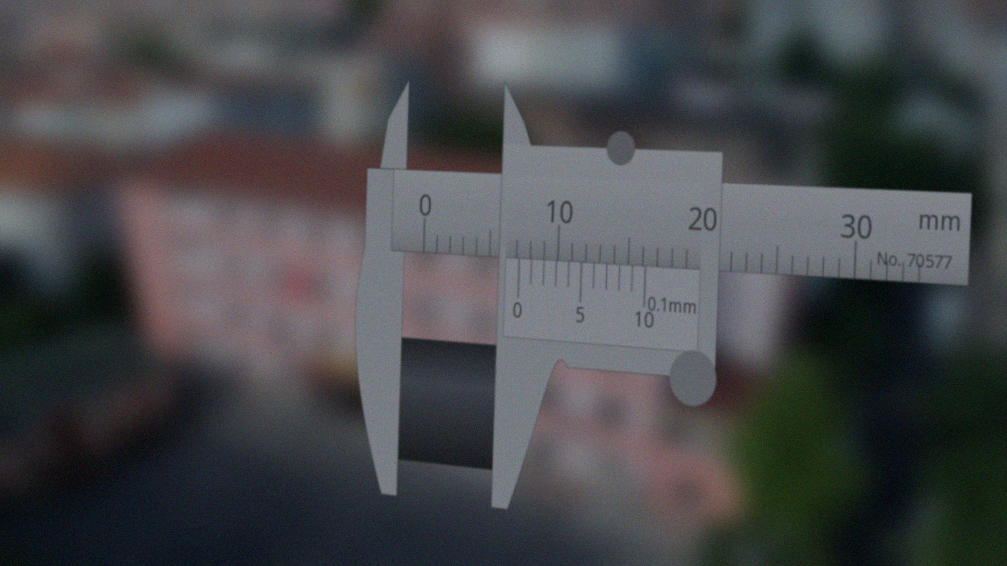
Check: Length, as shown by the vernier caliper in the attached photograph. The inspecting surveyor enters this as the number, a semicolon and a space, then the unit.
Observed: 7.2; mm
